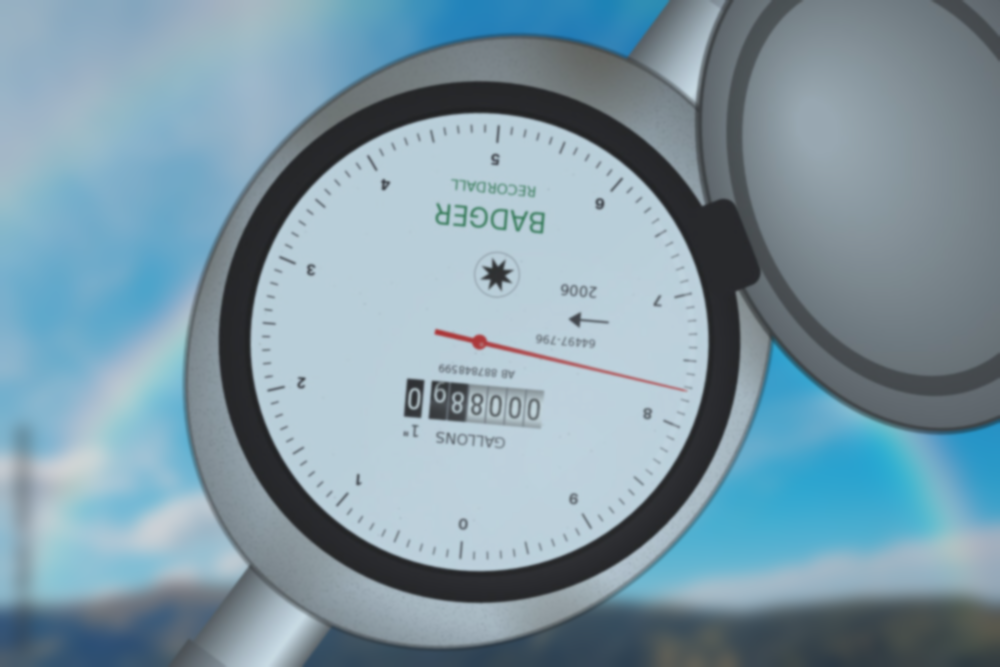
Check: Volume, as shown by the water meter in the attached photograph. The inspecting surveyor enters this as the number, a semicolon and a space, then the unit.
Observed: 8887.7; gal
